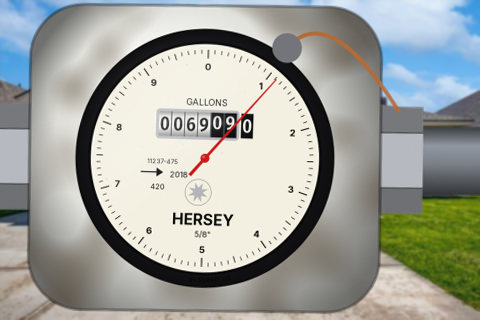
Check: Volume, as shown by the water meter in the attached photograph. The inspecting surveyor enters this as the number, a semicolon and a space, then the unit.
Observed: 69091.1; gal
